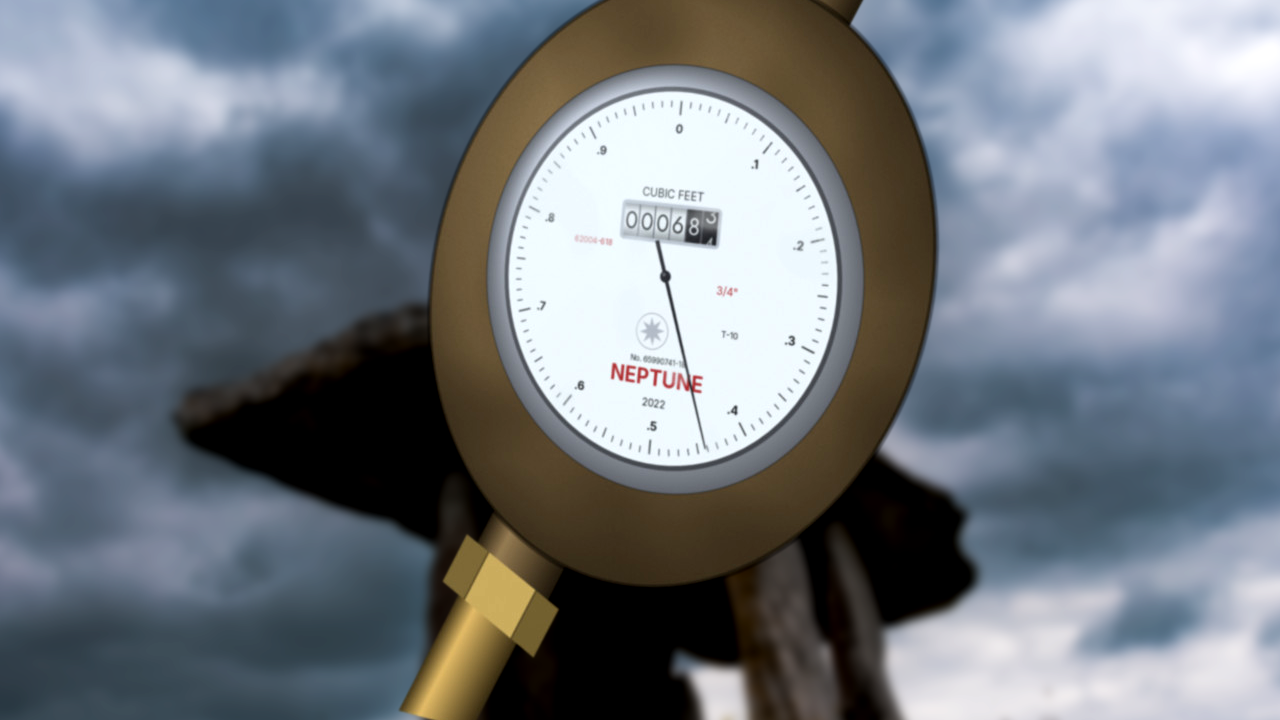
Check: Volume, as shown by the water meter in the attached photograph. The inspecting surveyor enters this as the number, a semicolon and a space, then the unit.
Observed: 683.44; ft³
